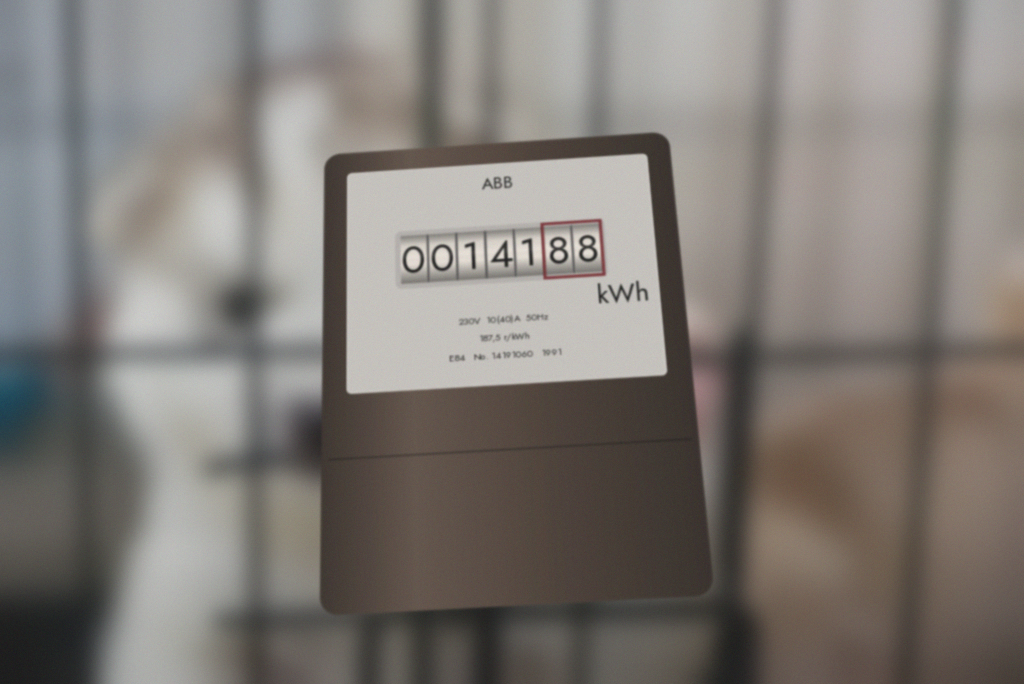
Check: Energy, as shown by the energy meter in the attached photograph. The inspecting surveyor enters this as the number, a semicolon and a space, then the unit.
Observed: 141.88; kWh
